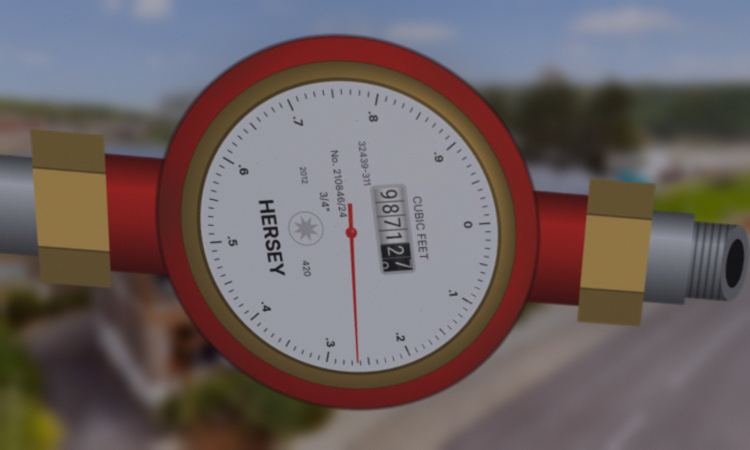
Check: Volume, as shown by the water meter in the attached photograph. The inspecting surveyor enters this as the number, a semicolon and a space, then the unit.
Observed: 987127.26; ft³
